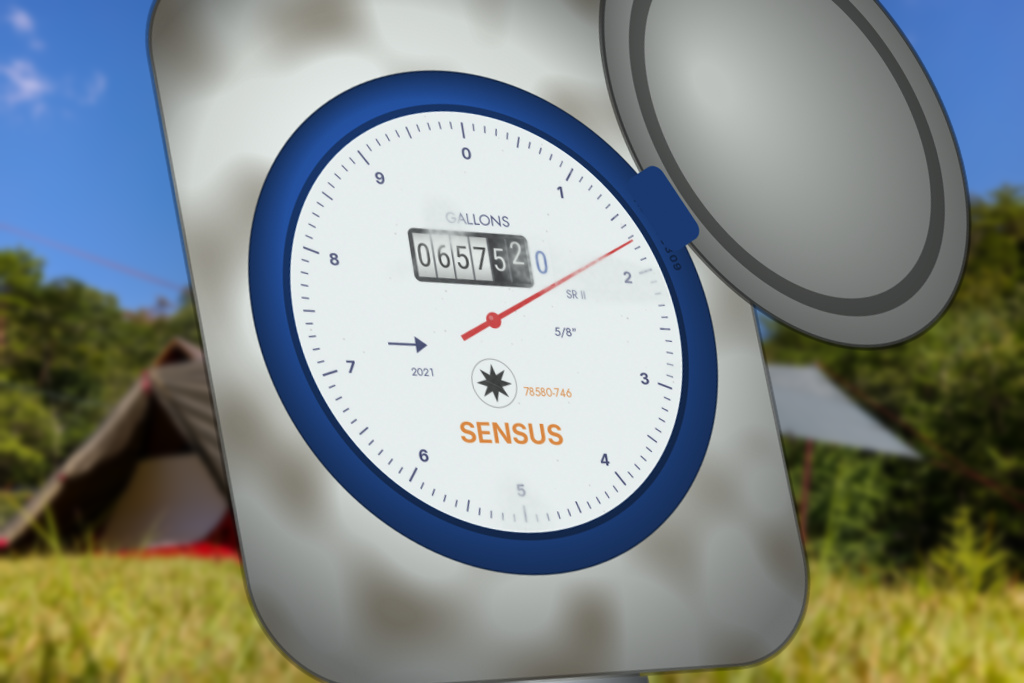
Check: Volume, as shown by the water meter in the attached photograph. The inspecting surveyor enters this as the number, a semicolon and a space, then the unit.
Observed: 657521.7; gal
